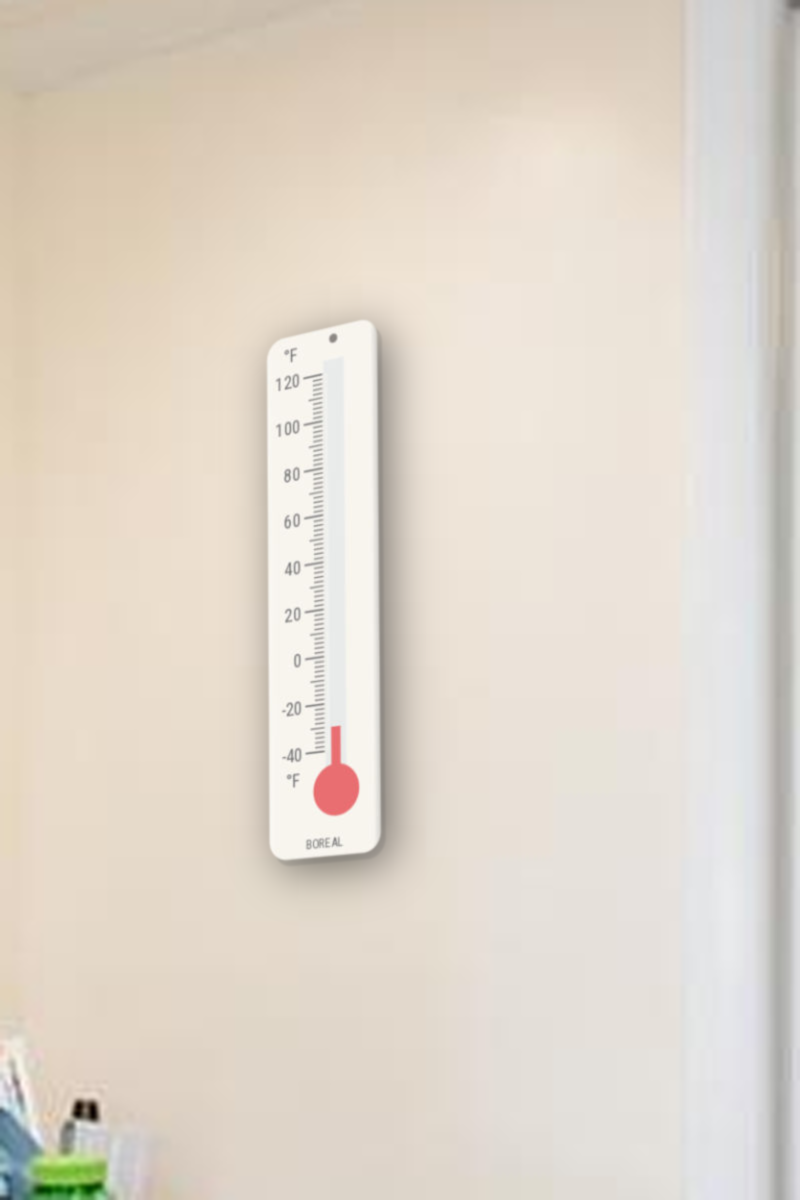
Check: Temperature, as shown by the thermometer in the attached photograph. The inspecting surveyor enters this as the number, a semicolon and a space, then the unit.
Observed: -30; °F
